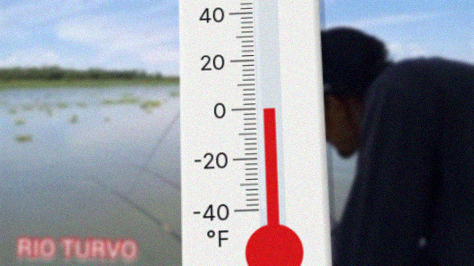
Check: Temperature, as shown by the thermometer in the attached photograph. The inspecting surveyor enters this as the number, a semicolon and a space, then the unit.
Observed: 0; °F
